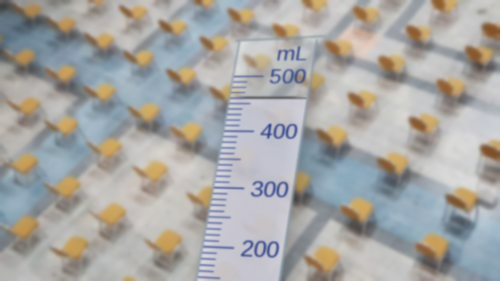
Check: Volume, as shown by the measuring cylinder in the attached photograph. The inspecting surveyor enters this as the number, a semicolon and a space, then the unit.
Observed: 460; mL
